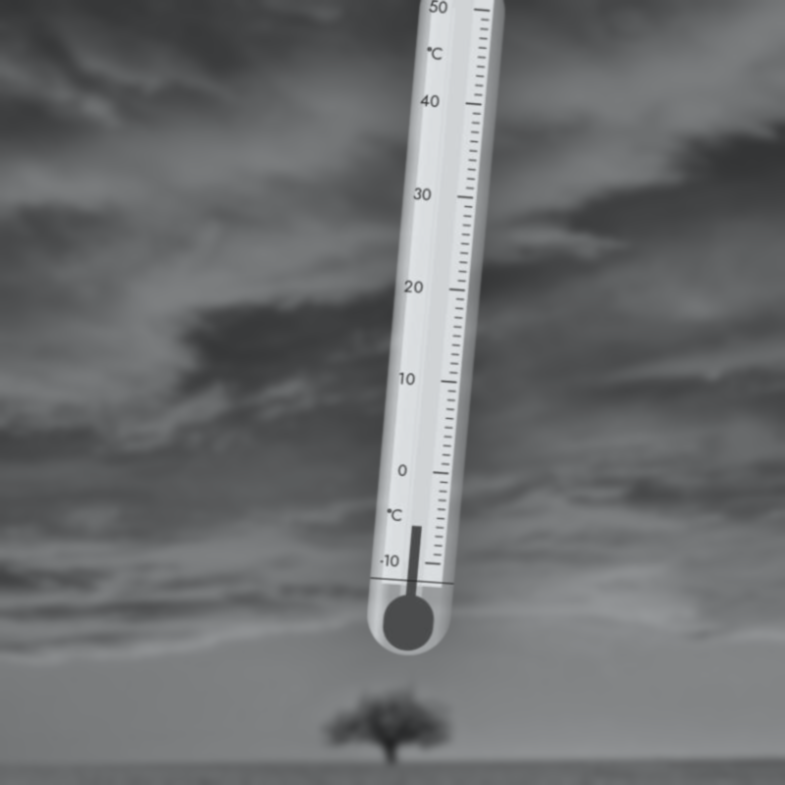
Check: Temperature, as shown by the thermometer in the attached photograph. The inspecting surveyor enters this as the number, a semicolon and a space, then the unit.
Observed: -6; °C
